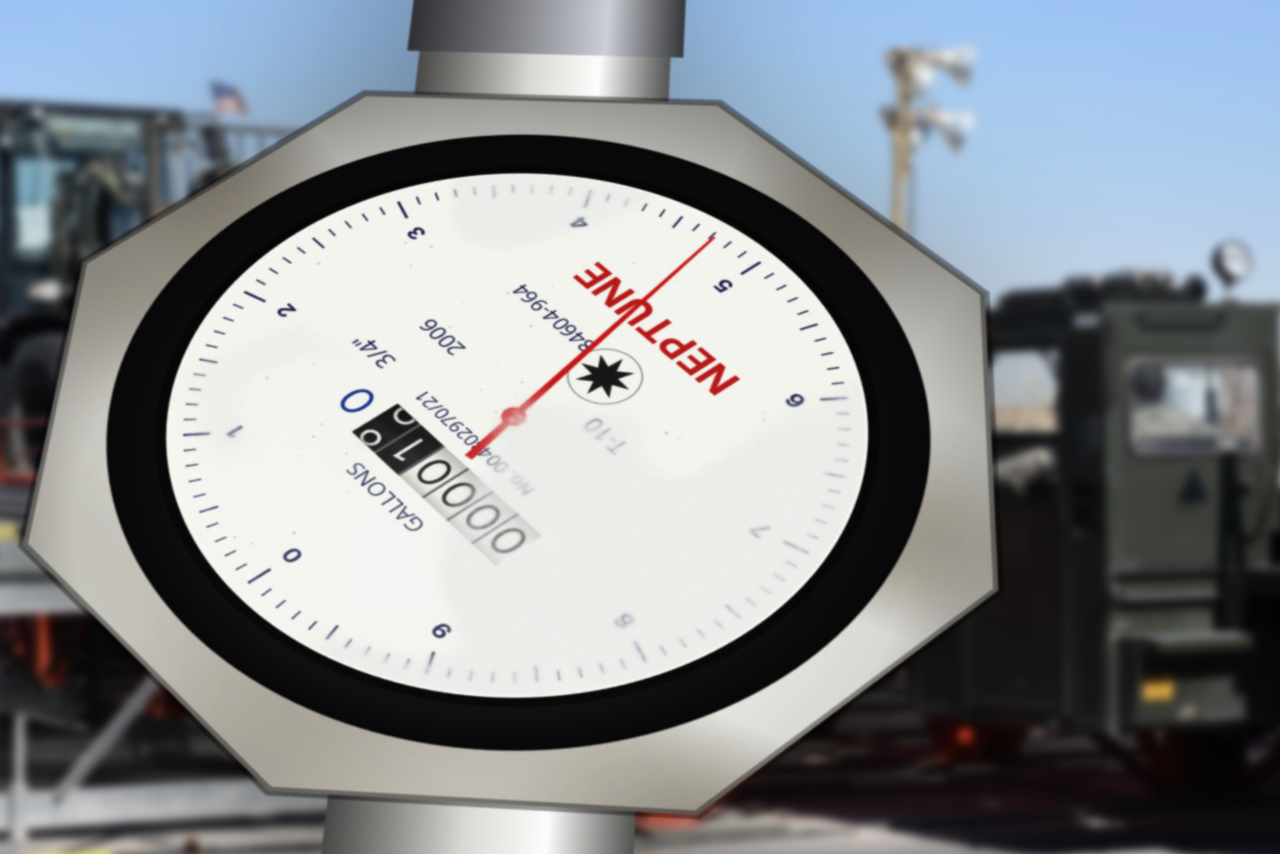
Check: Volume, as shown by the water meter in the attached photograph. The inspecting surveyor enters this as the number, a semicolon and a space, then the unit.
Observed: 184.7; gal
